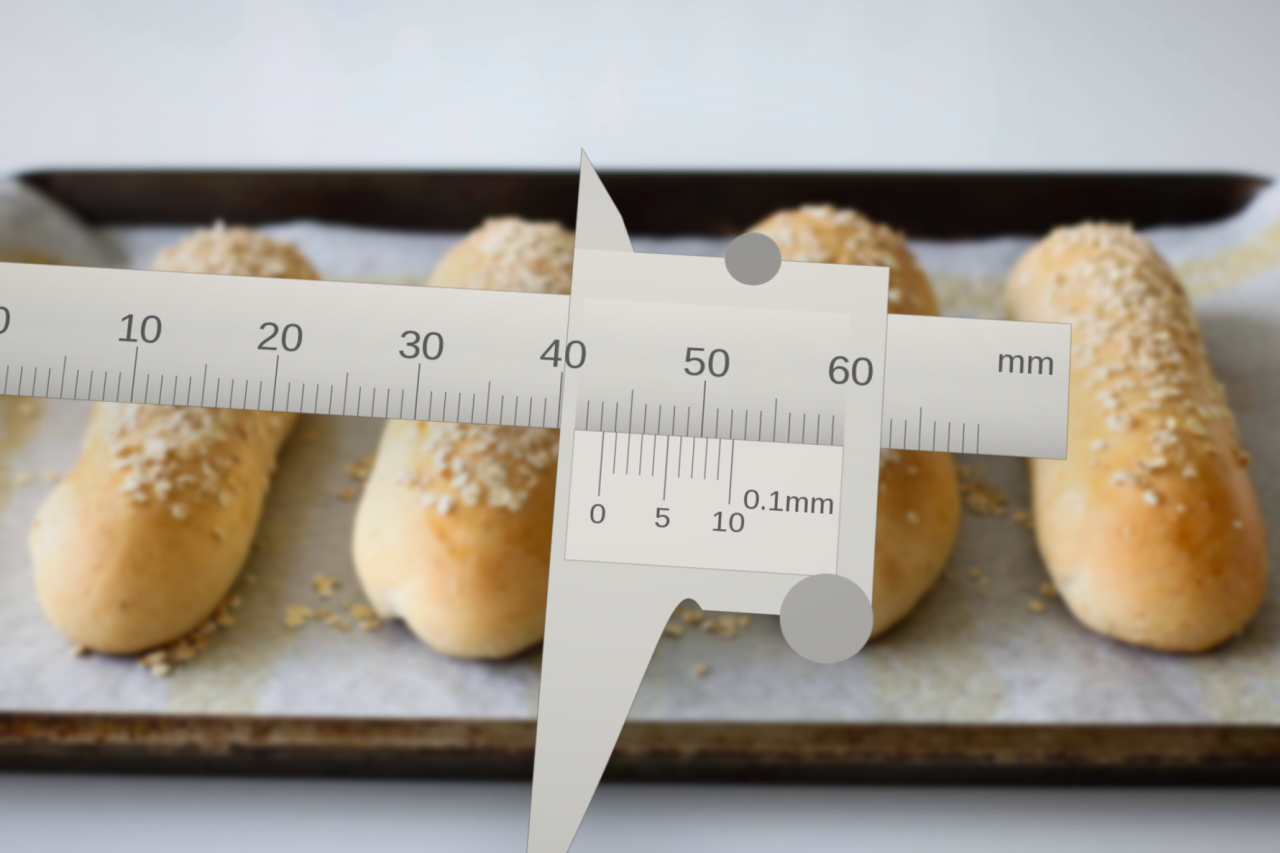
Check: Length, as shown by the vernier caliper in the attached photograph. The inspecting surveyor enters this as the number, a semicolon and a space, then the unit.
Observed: 43.2; mm
